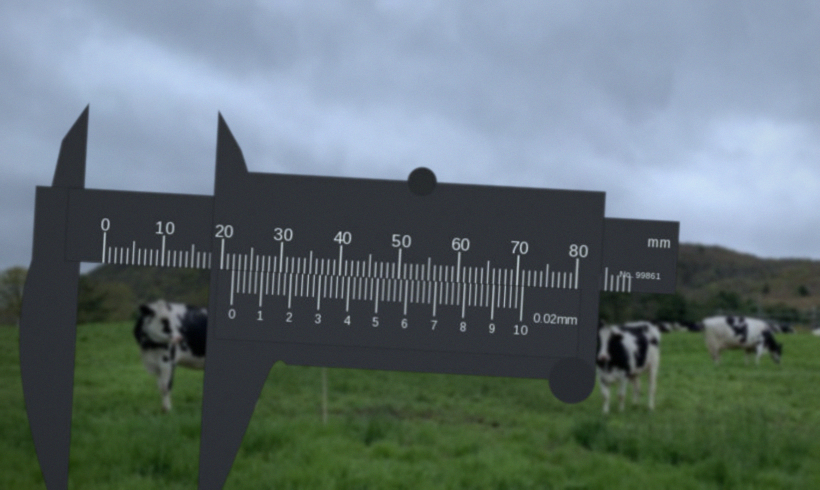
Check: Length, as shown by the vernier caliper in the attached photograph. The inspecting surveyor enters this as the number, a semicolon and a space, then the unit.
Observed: 22.0; mm
